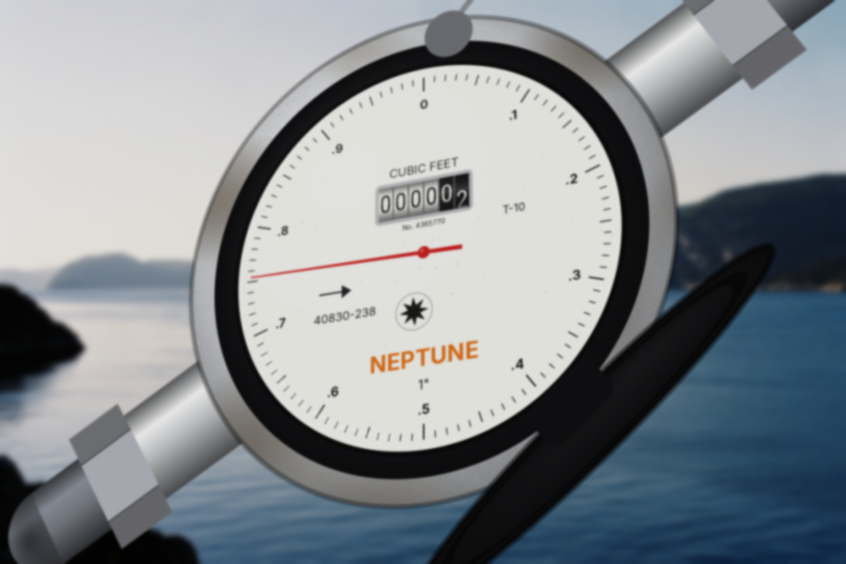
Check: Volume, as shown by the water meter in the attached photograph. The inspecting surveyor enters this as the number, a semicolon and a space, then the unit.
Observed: 1.75; ft³
